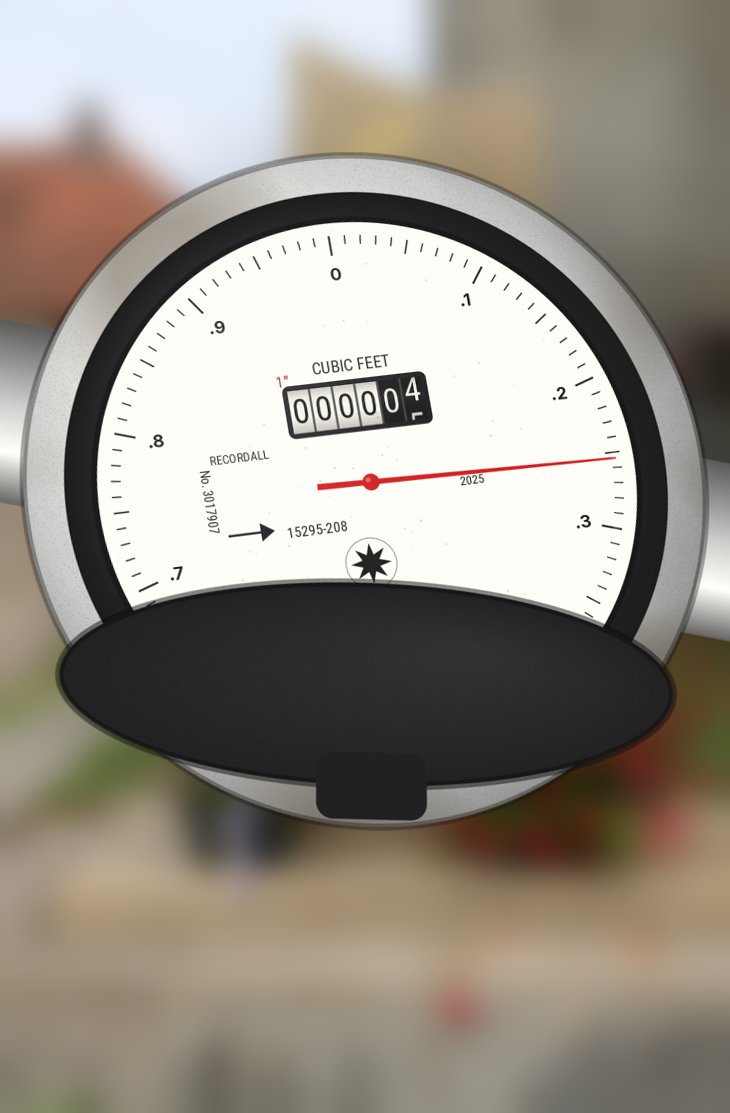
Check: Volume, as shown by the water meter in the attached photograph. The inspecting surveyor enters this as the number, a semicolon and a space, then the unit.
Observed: 4.25; ft³
